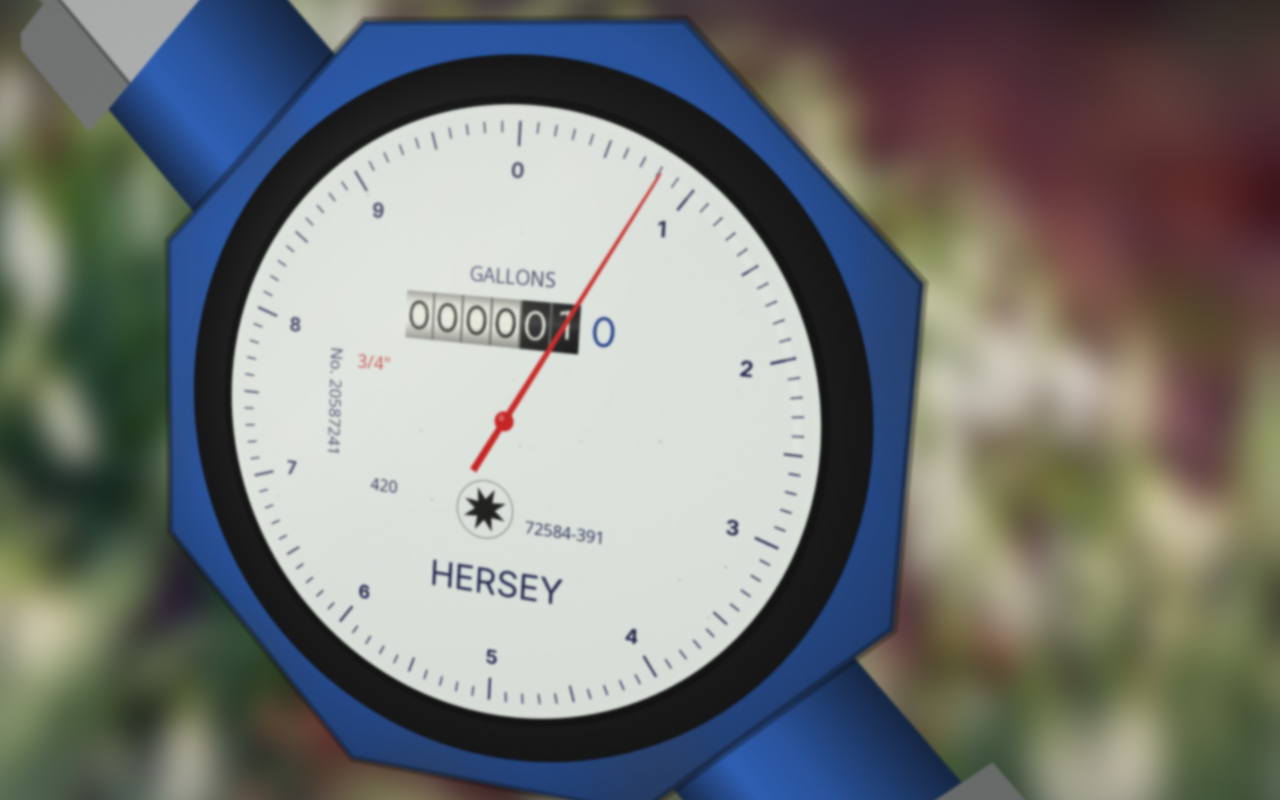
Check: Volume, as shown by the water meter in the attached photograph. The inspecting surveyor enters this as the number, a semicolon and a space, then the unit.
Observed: 10.8; gal
